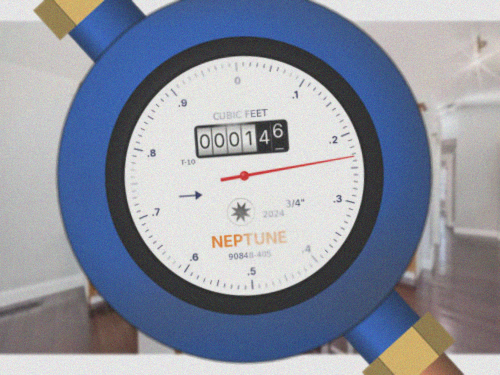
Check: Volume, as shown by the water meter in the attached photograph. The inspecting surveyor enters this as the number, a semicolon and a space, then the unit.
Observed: 146.23; ft³
